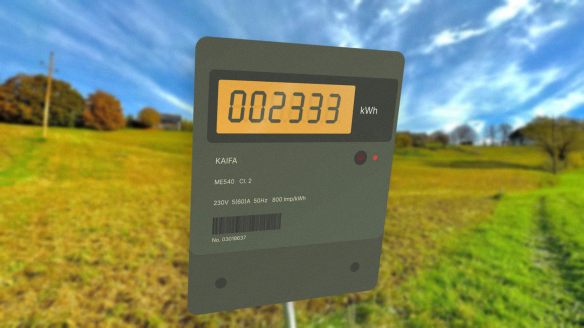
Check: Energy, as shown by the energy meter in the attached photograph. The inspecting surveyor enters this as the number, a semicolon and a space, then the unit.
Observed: 2333; kWh
